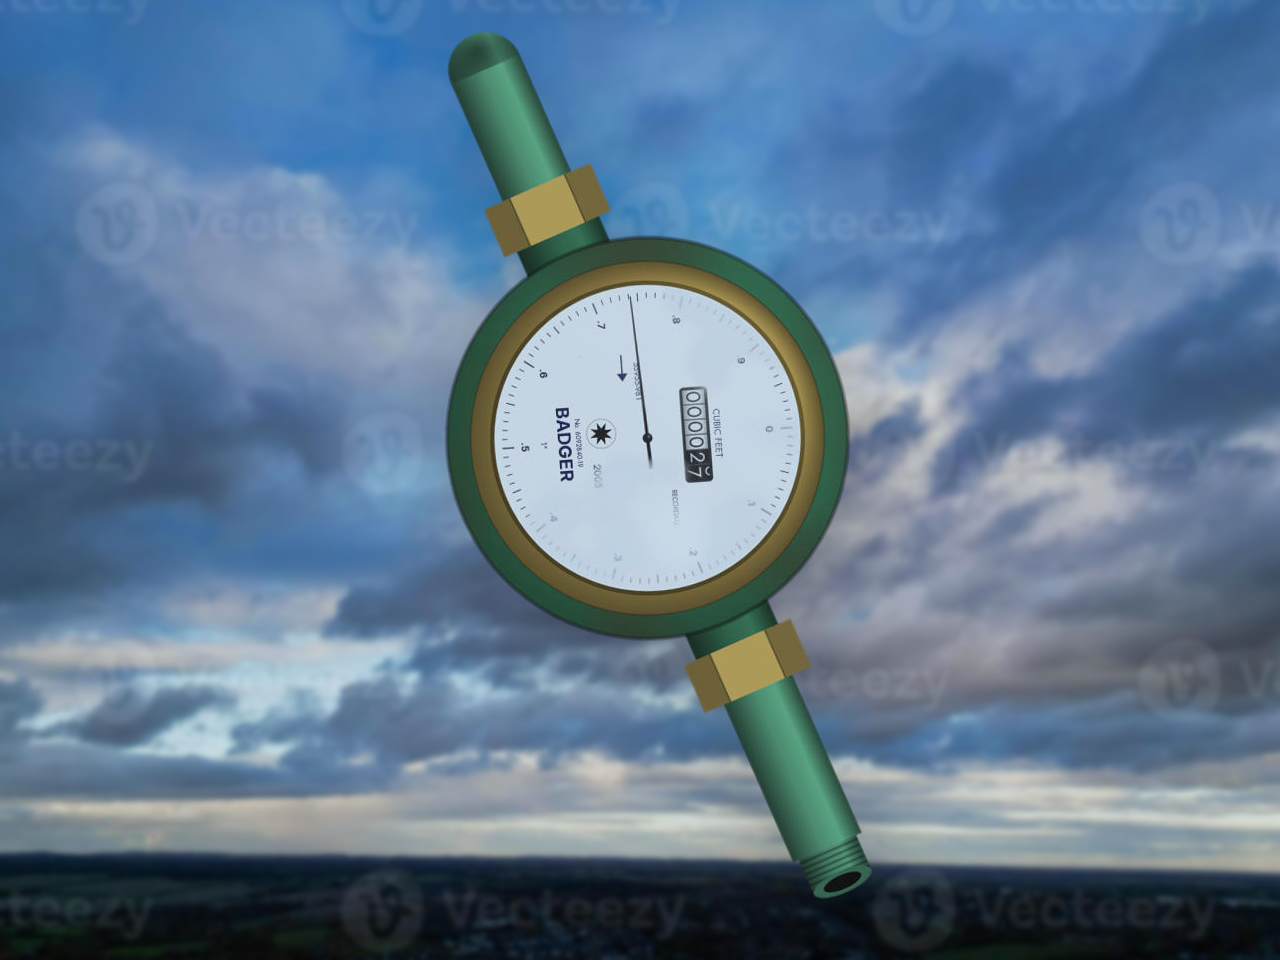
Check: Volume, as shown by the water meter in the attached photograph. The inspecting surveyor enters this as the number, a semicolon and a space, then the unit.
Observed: 26.74; ft³
